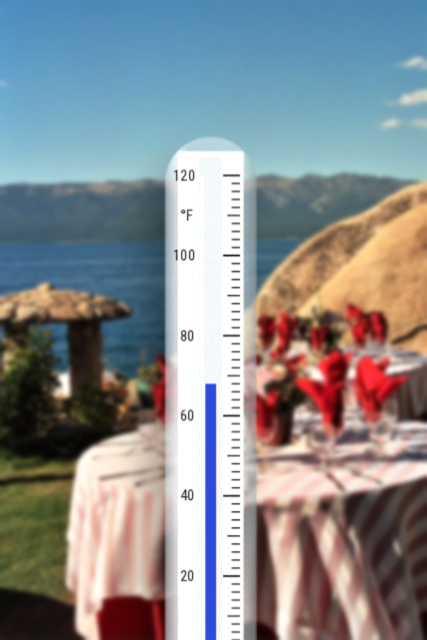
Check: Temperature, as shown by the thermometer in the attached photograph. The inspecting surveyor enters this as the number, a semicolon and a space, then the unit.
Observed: 68; °F
